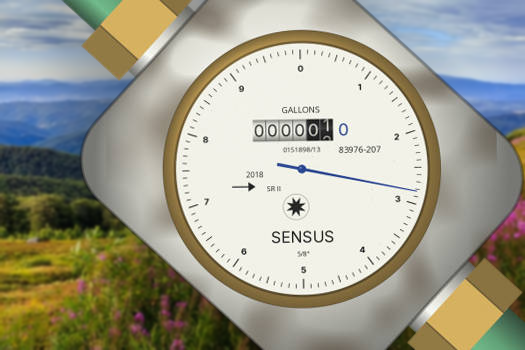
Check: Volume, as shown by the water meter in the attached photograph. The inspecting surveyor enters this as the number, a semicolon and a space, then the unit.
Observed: 12.8; gal
